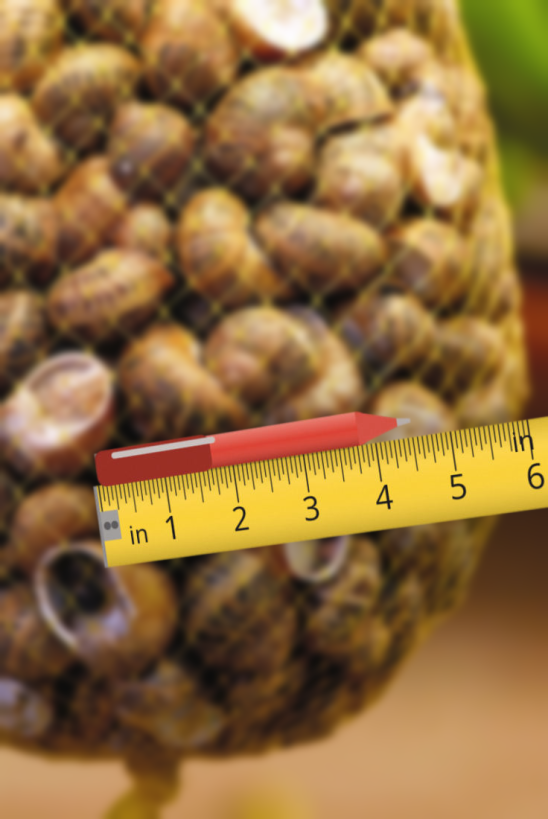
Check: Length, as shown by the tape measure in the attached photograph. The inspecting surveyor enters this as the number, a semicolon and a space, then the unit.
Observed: 4.5; in
